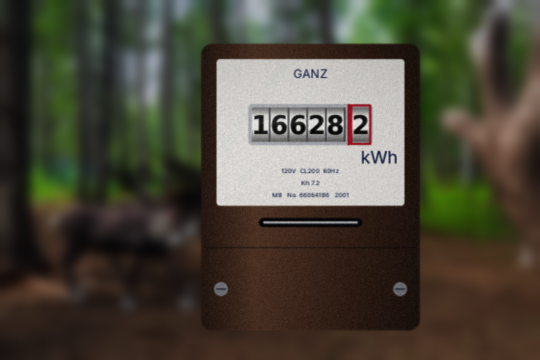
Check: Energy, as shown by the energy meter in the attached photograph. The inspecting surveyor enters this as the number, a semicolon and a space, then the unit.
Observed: 16628.2; kWh
